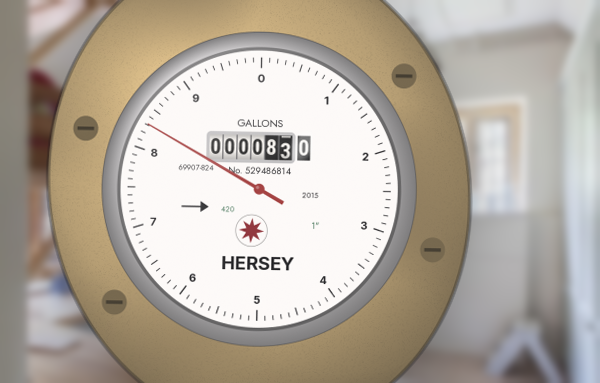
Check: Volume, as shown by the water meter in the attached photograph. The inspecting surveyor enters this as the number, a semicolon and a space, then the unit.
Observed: 828.3; gal
